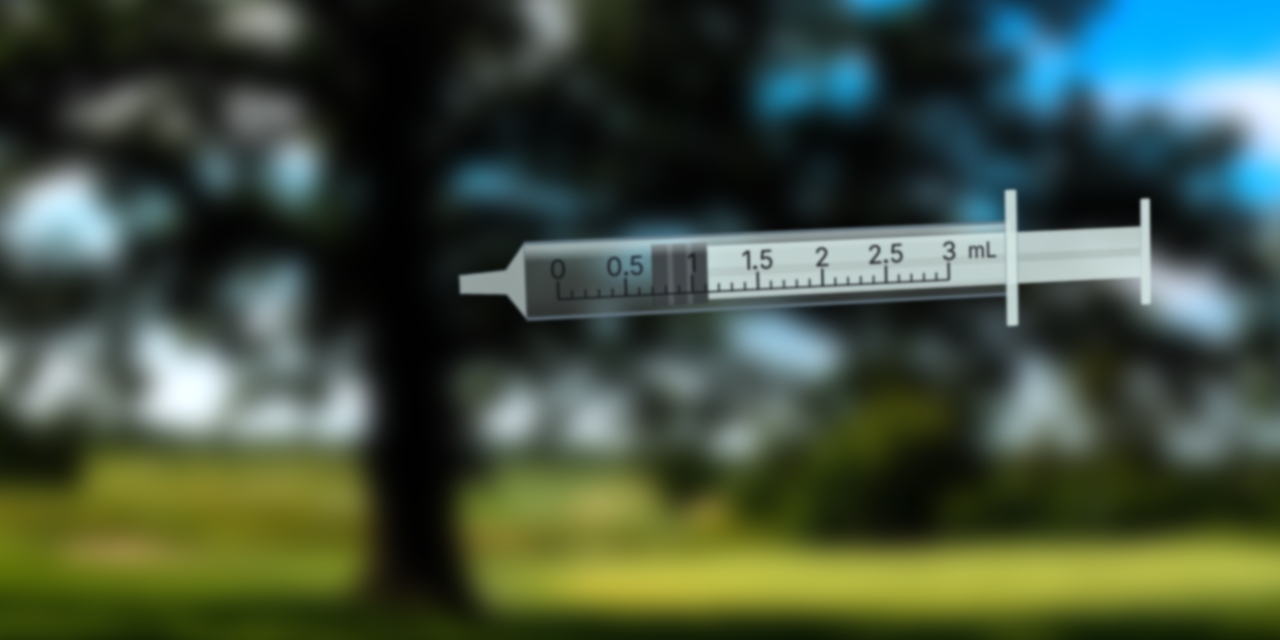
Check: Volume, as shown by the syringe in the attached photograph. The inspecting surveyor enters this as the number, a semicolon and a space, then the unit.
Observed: 0.7; mL
